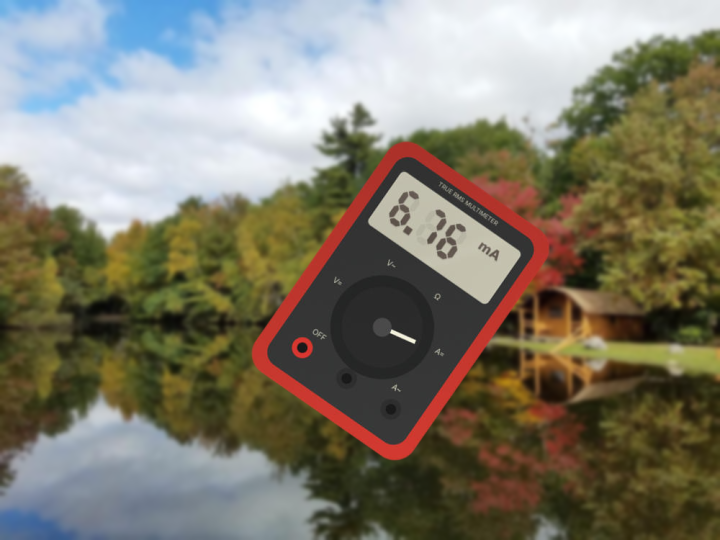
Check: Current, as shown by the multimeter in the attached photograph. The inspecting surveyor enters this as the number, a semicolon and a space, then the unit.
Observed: 6.76; mA
